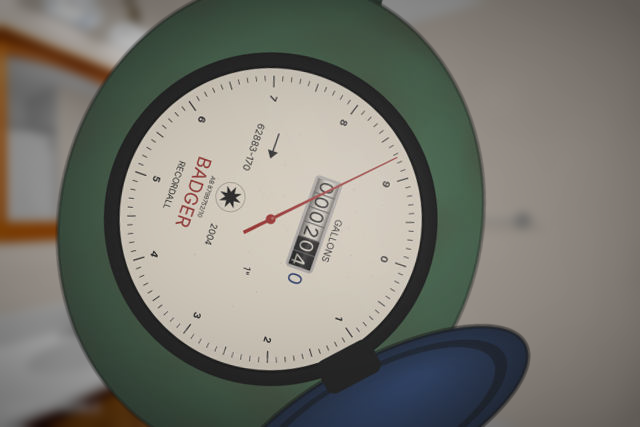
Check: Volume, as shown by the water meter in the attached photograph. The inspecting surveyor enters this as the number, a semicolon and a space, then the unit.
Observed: 2038.7; gal
